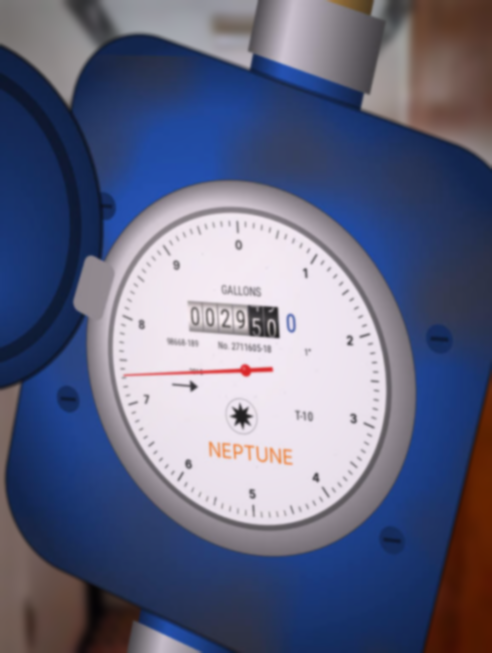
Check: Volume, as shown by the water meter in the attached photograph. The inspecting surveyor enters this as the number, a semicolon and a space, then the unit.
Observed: 29497.3; gal
